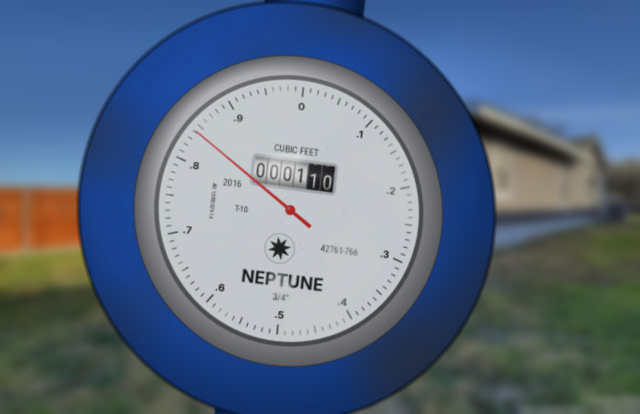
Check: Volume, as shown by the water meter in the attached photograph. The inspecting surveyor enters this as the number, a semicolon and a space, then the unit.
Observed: 109.84; ft³
